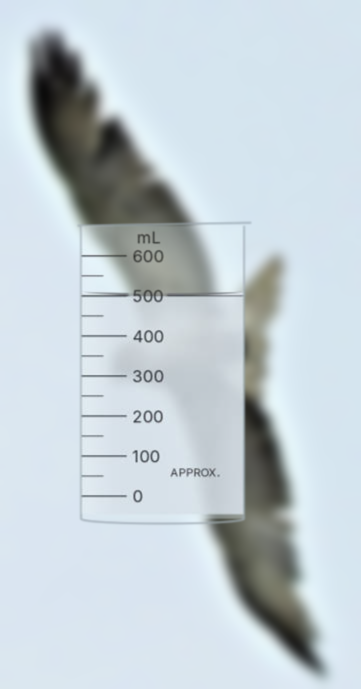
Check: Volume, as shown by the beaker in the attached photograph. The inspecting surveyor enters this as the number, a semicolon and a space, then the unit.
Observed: 500; mL
